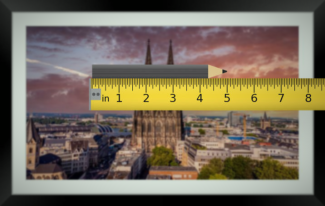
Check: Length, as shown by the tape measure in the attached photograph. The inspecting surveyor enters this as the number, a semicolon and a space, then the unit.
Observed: 5; in
